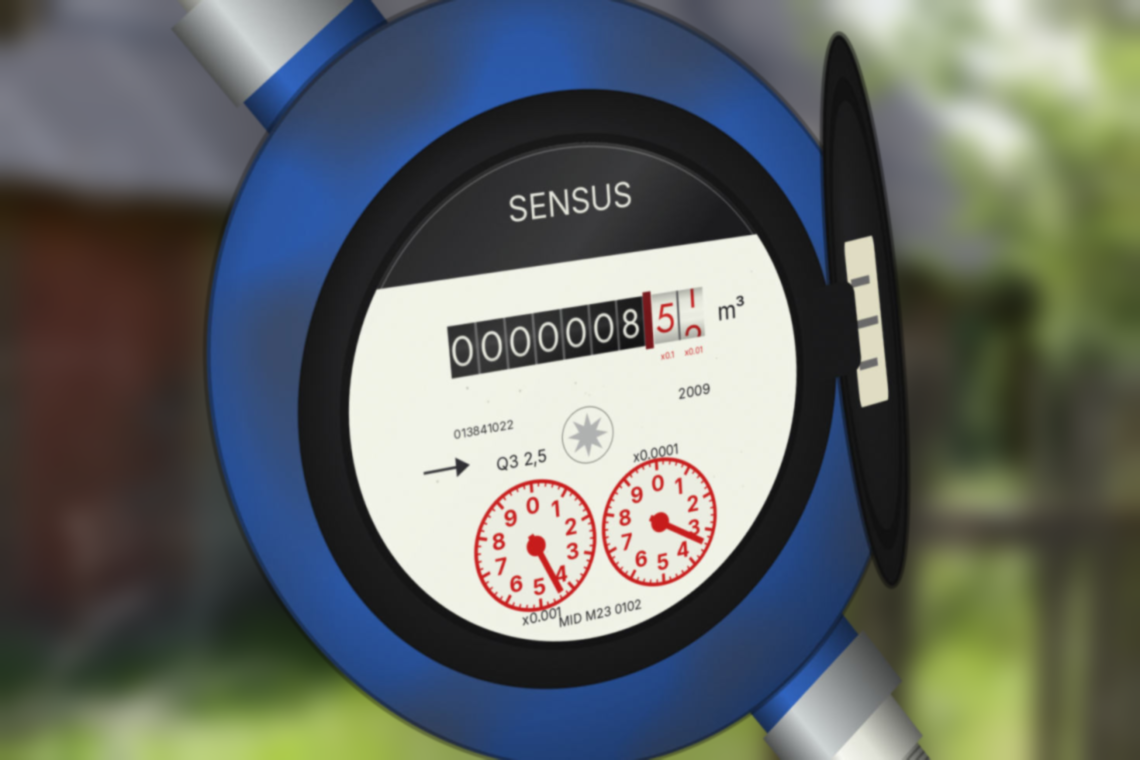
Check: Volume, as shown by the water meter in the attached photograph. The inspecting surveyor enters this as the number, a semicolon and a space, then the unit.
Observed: 8.5143; m³
